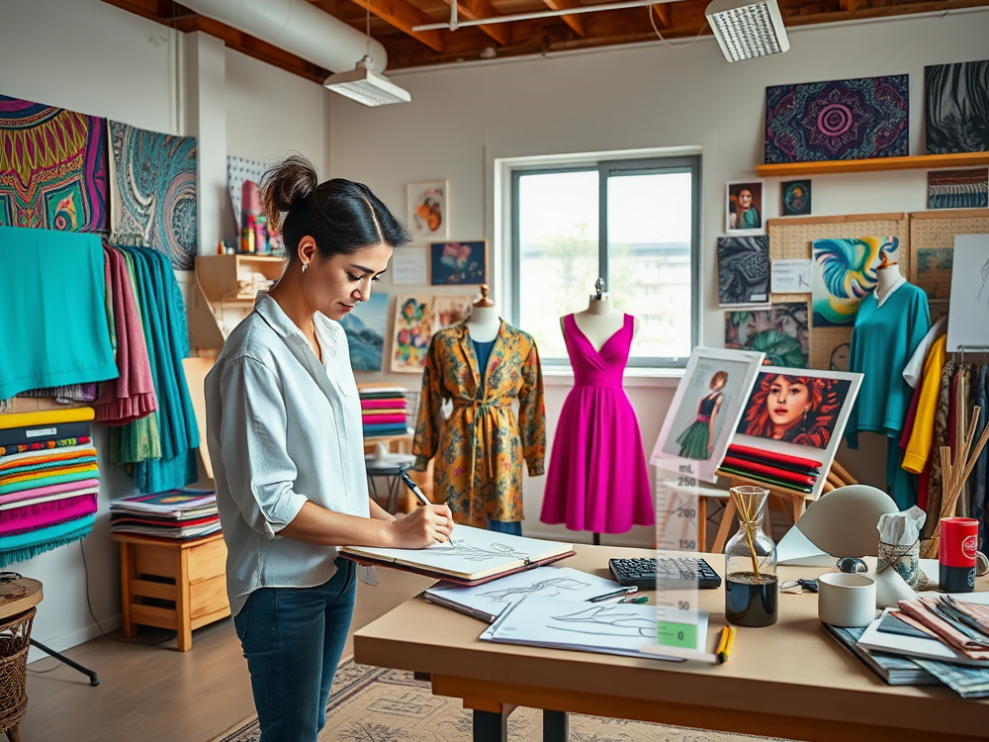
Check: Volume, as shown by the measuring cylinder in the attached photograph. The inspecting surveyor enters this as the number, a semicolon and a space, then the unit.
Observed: 20; mL
